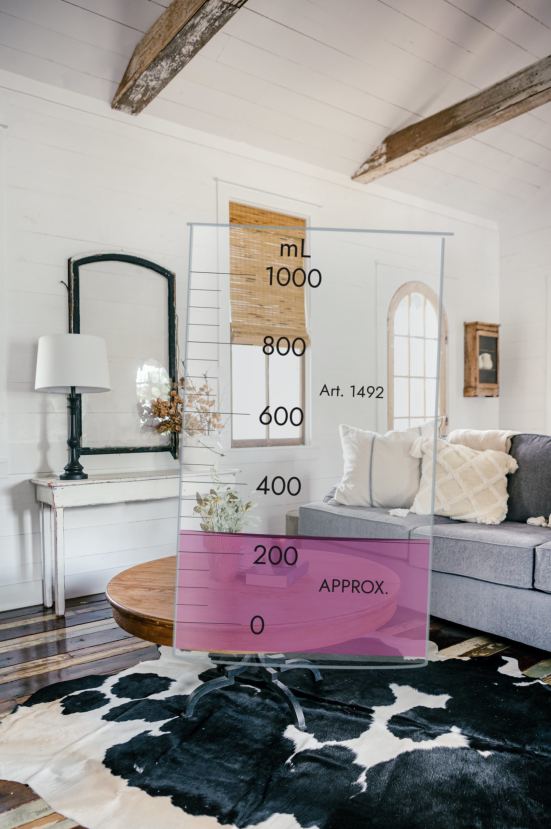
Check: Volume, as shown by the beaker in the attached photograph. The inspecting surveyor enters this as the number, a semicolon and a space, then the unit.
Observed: 250; mL
